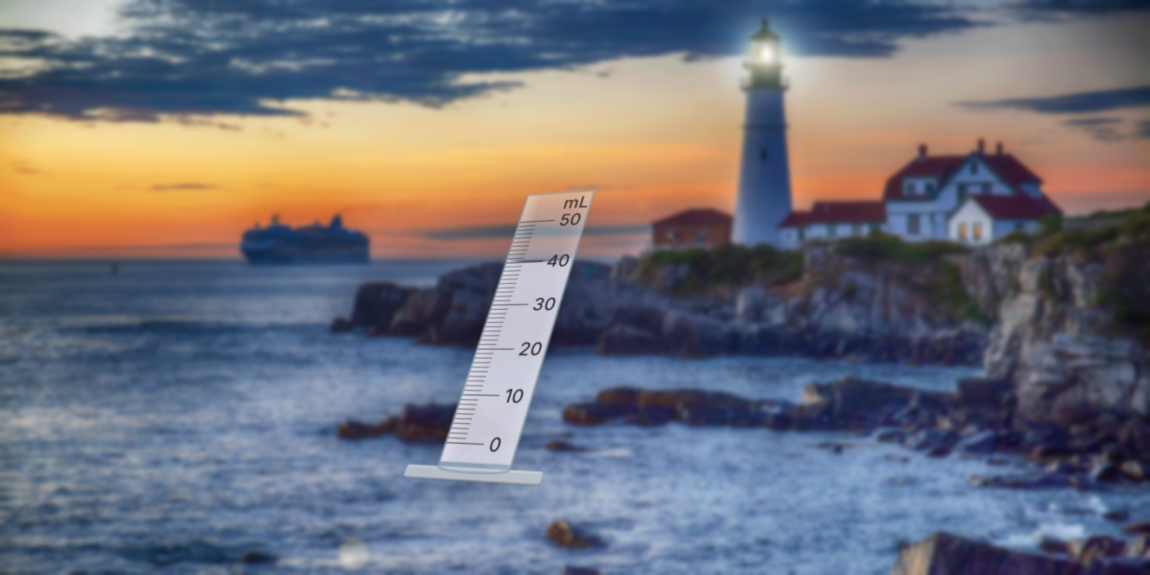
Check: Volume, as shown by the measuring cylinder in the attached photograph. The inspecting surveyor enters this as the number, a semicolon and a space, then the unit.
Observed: 40; mL
